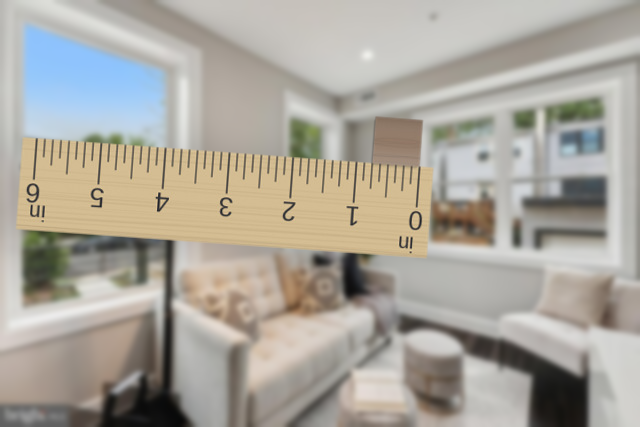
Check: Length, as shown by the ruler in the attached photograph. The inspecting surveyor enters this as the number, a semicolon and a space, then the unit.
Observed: 0.75; in
